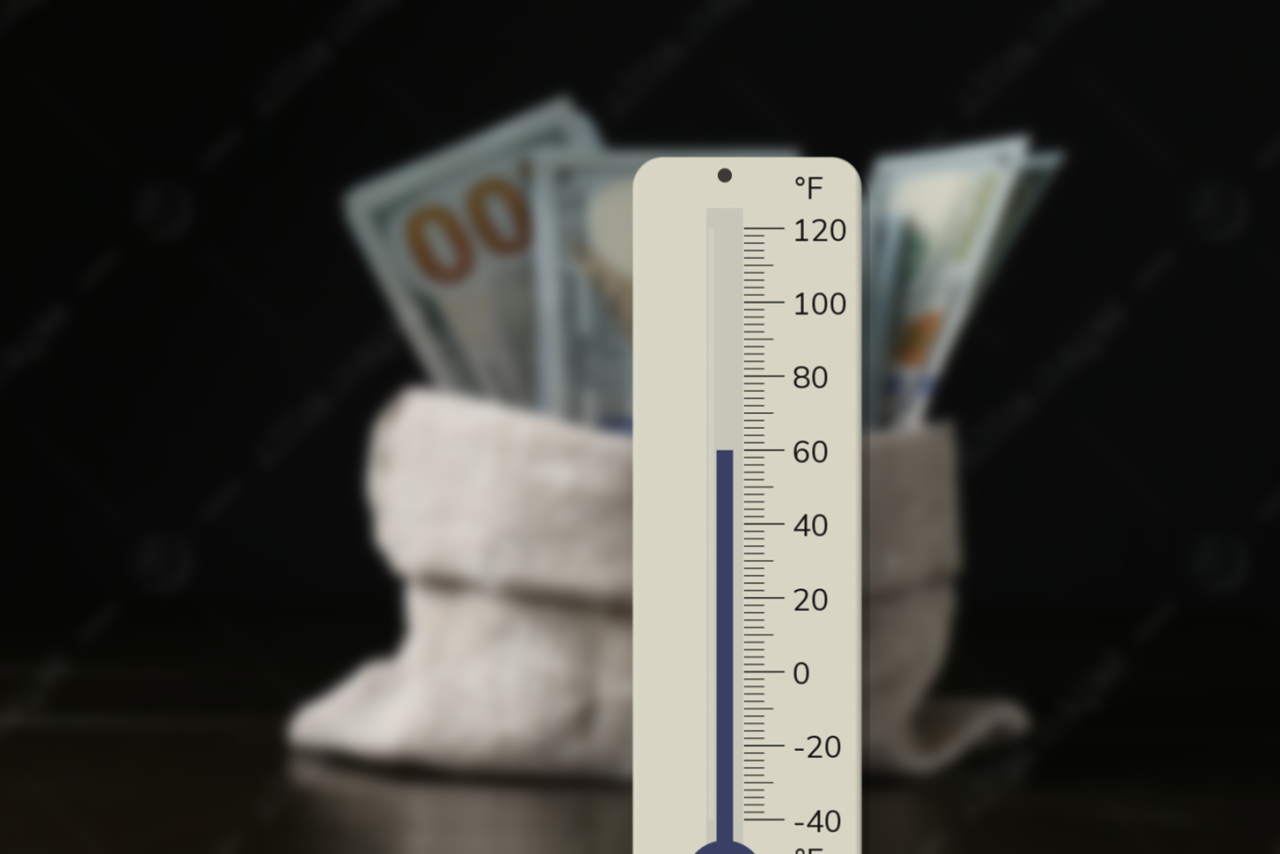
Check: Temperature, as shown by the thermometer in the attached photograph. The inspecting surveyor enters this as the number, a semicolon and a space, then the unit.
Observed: 60; °F
